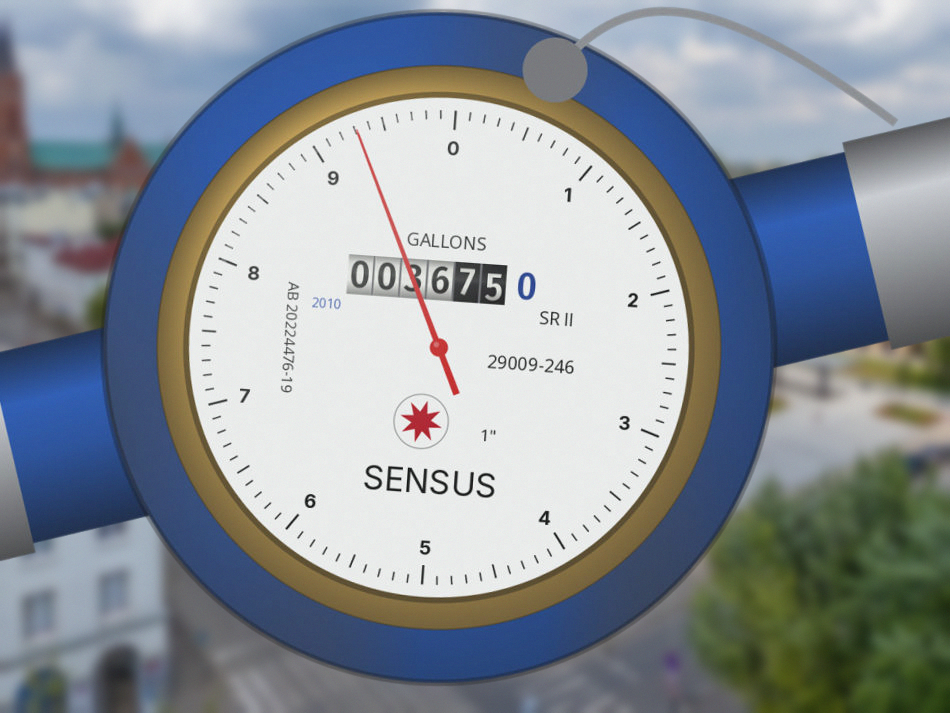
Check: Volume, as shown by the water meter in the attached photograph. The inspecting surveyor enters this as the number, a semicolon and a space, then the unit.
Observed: 36749.3; gal
